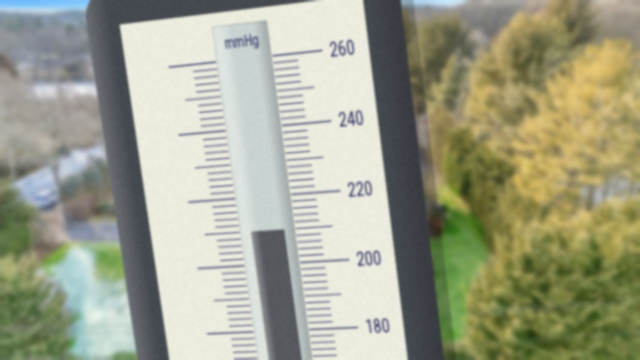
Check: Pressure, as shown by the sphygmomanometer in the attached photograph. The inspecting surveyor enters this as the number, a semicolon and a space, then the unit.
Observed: 210; mmHg
